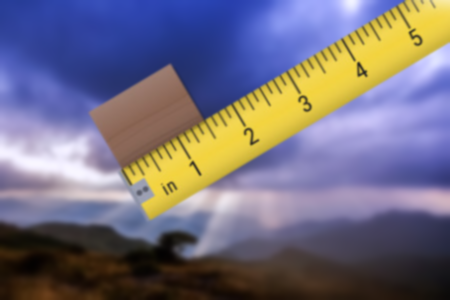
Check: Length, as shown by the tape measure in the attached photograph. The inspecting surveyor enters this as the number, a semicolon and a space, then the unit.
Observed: 1.5; in
